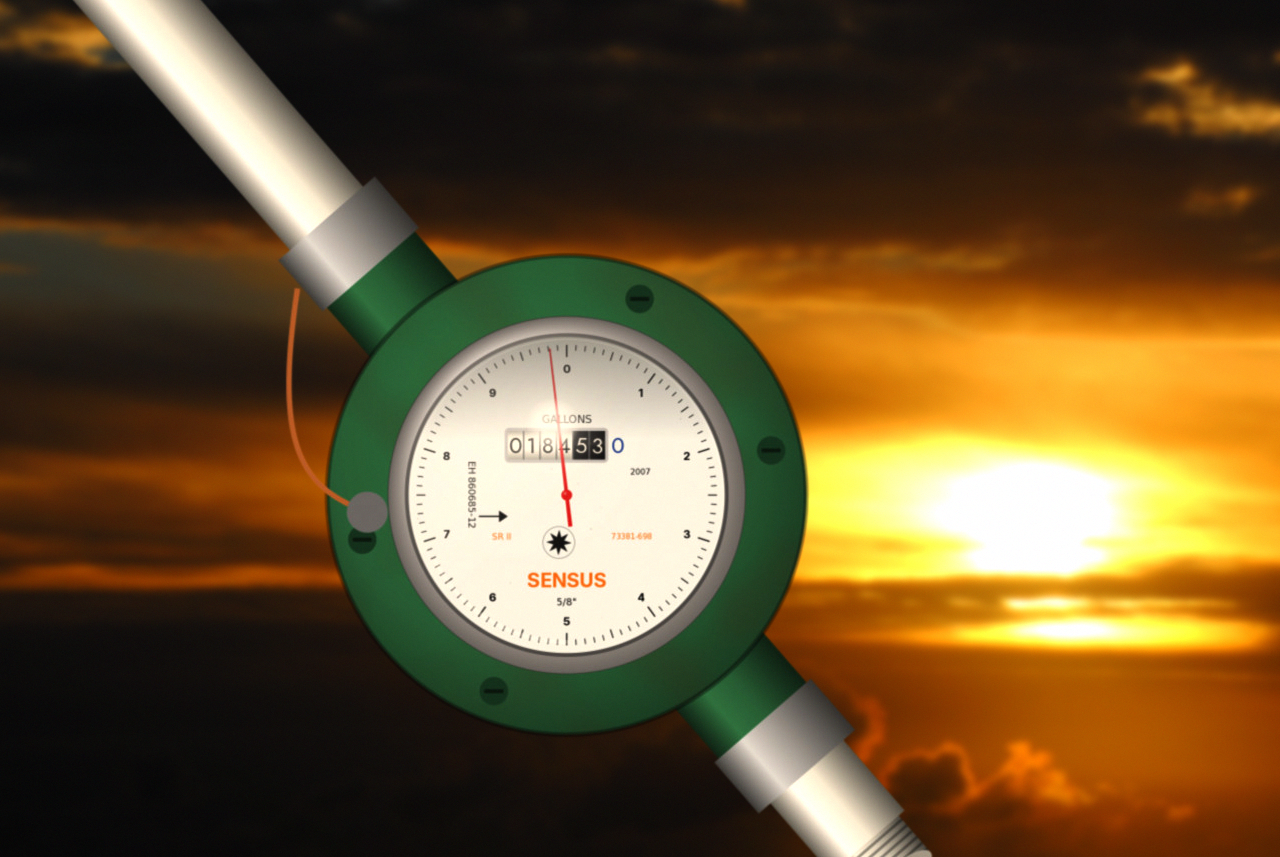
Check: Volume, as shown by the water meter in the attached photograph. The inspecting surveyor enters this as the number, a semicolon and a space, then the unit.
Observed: 184529.8; gal
